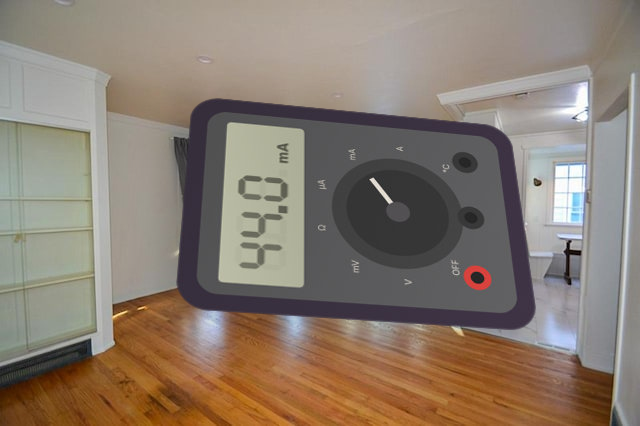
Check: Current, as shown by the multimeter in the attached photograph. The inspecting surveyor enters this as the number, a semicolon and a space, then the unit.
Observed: 44.0; mA
